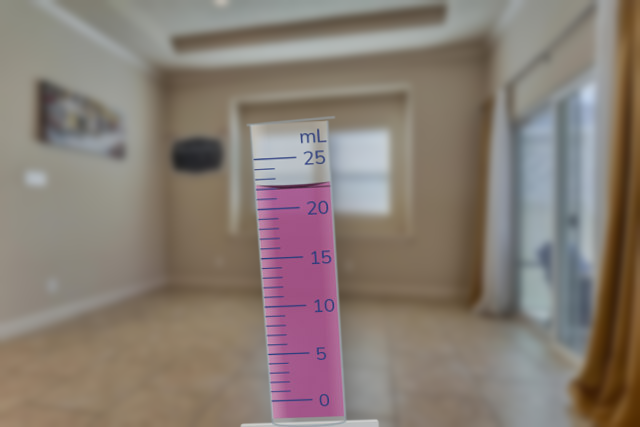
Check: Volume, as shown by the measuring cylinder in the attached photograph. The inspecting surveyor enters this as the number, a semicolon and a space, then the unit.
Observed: 22; mL
